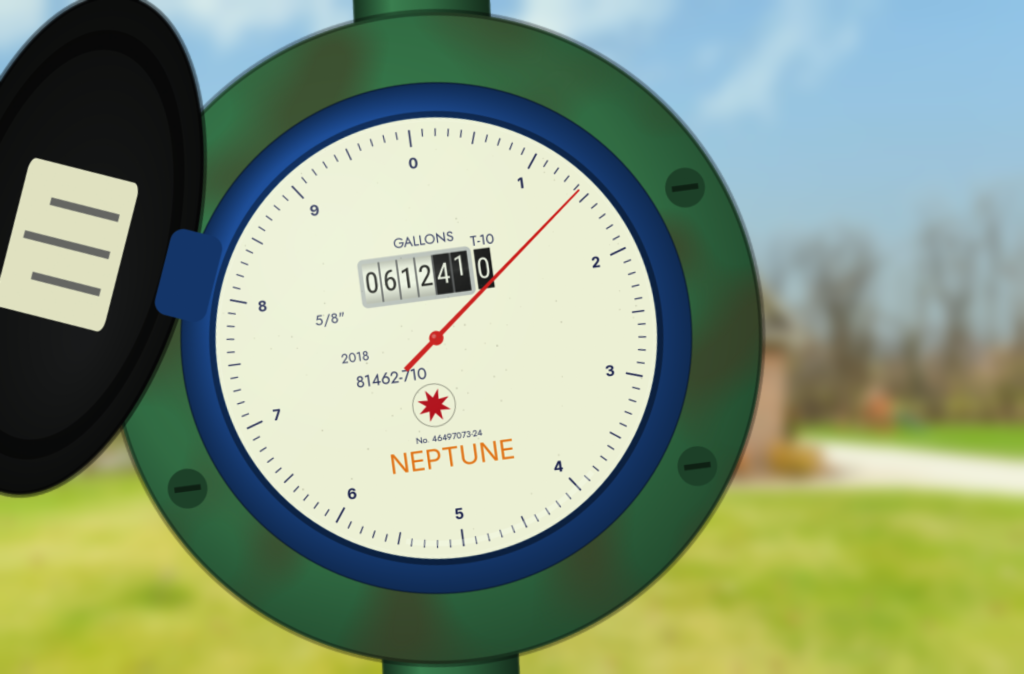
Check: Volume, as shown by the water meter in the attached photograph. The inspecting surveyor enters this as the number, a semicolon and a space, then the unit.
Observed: 612411.4; gal
